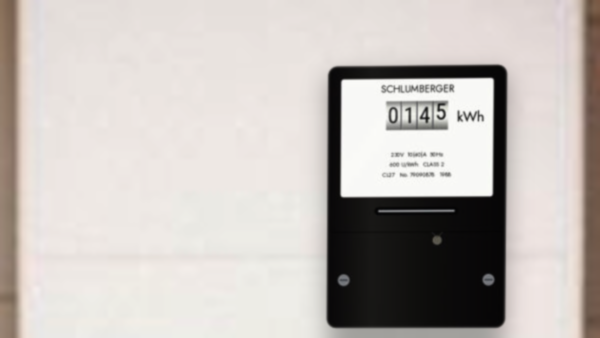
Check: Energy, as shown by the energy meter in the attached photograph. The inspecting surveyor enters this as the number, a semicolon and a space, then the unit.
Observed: 145; kWh
